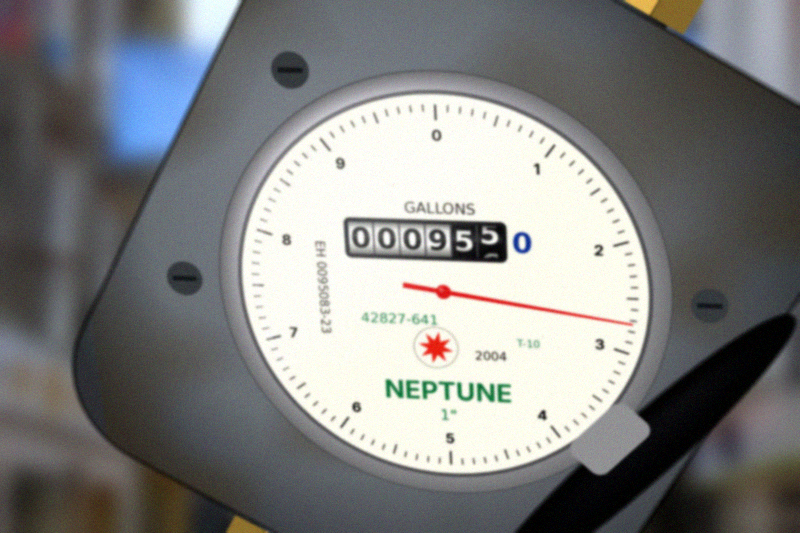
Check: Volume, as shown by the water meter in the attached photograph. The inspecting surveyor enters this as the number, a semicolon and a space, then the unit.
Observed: 9552.7; gal
